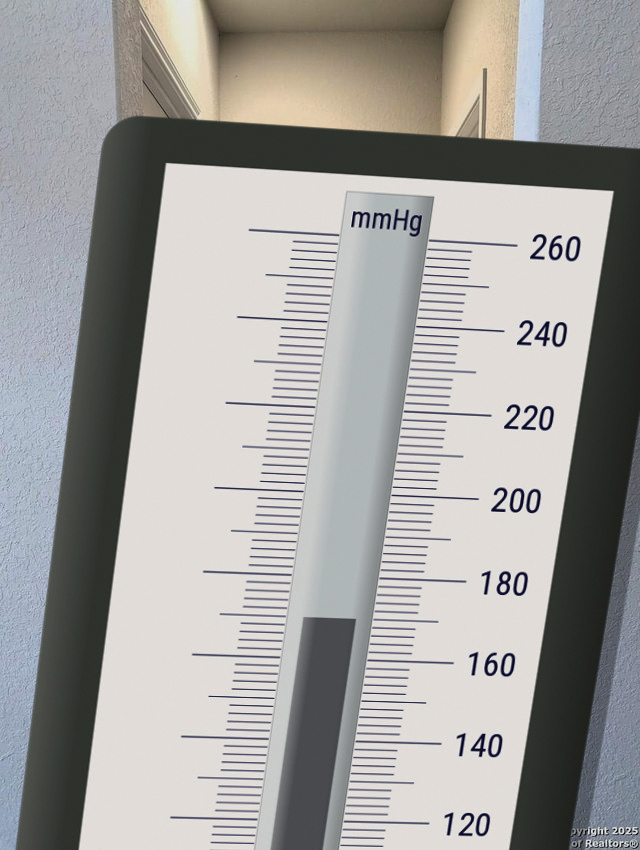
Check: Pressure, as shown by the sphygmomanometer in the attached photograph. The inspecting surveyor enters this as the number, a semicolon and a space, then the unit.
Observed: 170; mmHg
